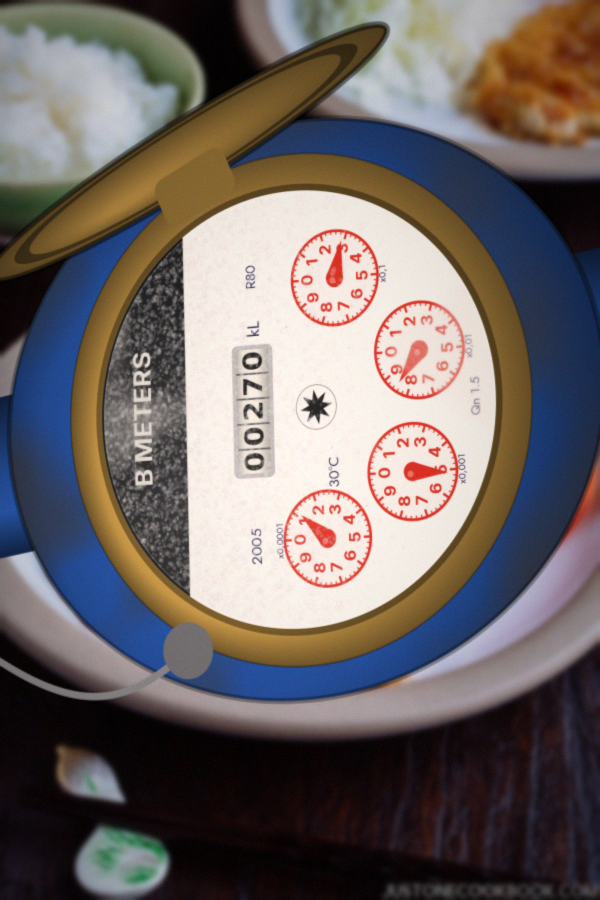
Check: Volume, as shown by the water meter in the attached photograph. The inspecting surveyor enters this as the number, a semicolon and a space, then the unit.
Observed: 270.2851; kL
